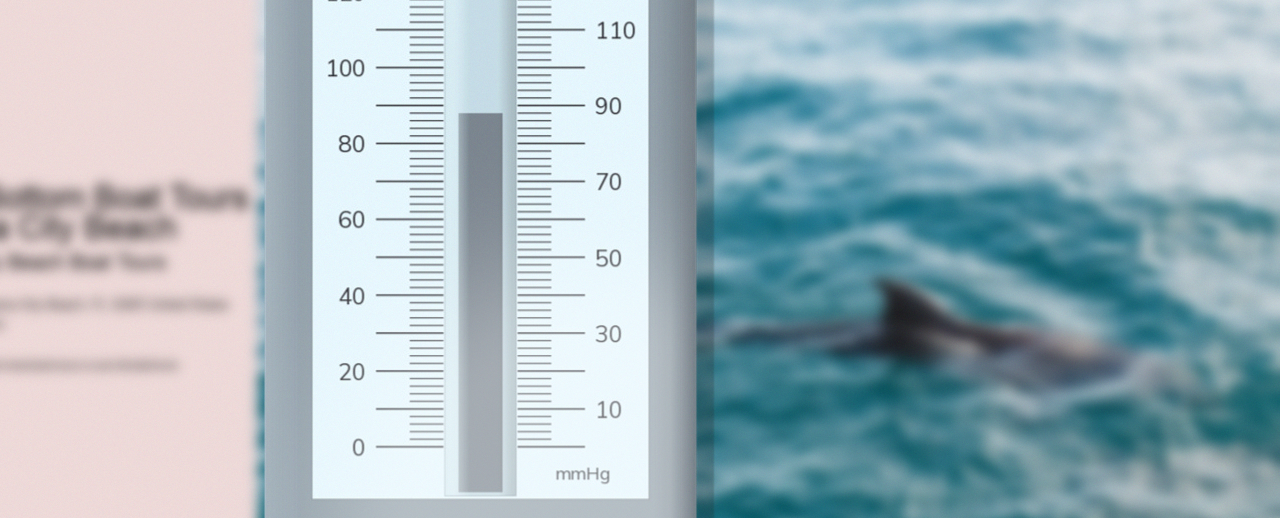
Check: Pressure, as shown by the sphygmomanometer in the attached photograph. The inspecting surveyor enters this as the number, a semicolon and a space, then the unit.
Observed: 88; mmHg
